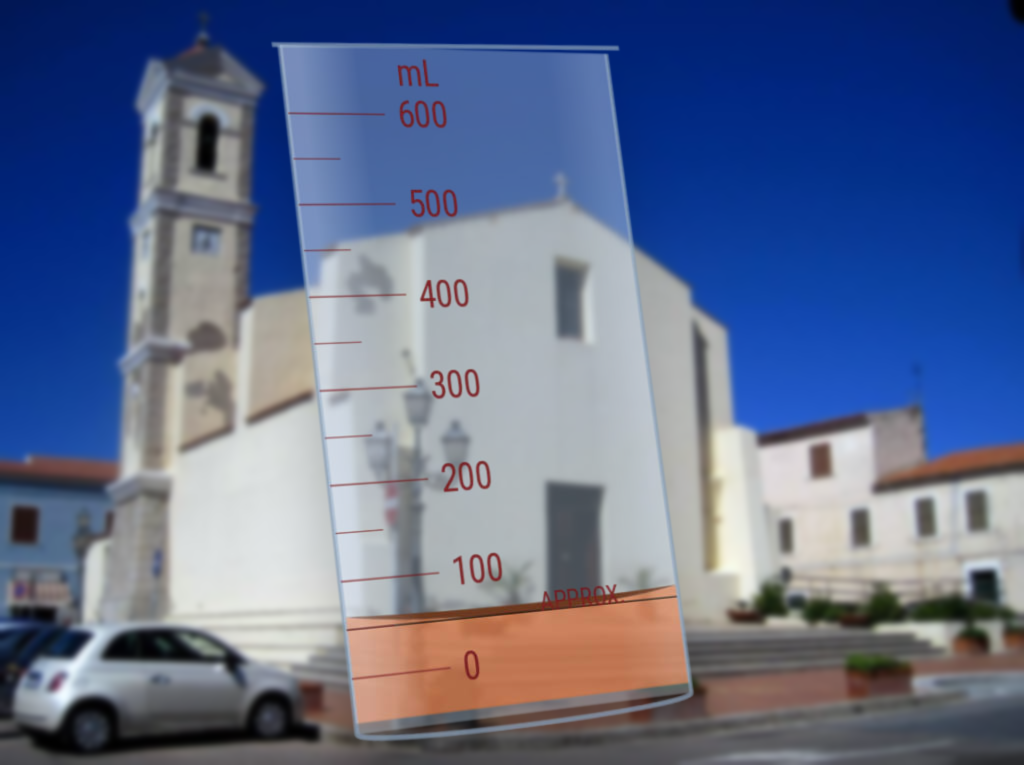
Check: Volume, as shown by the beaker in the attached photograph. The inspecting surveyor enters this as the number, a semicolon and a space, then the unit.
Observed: 50; mL
